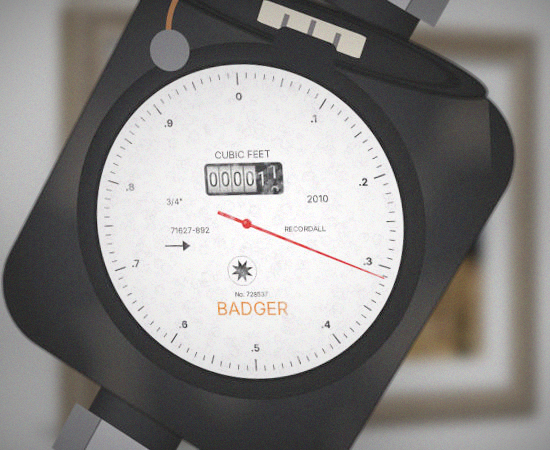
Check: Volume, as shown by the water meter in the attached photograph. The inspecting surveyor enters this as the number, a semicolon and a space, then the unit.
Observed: 11.31; ft³
